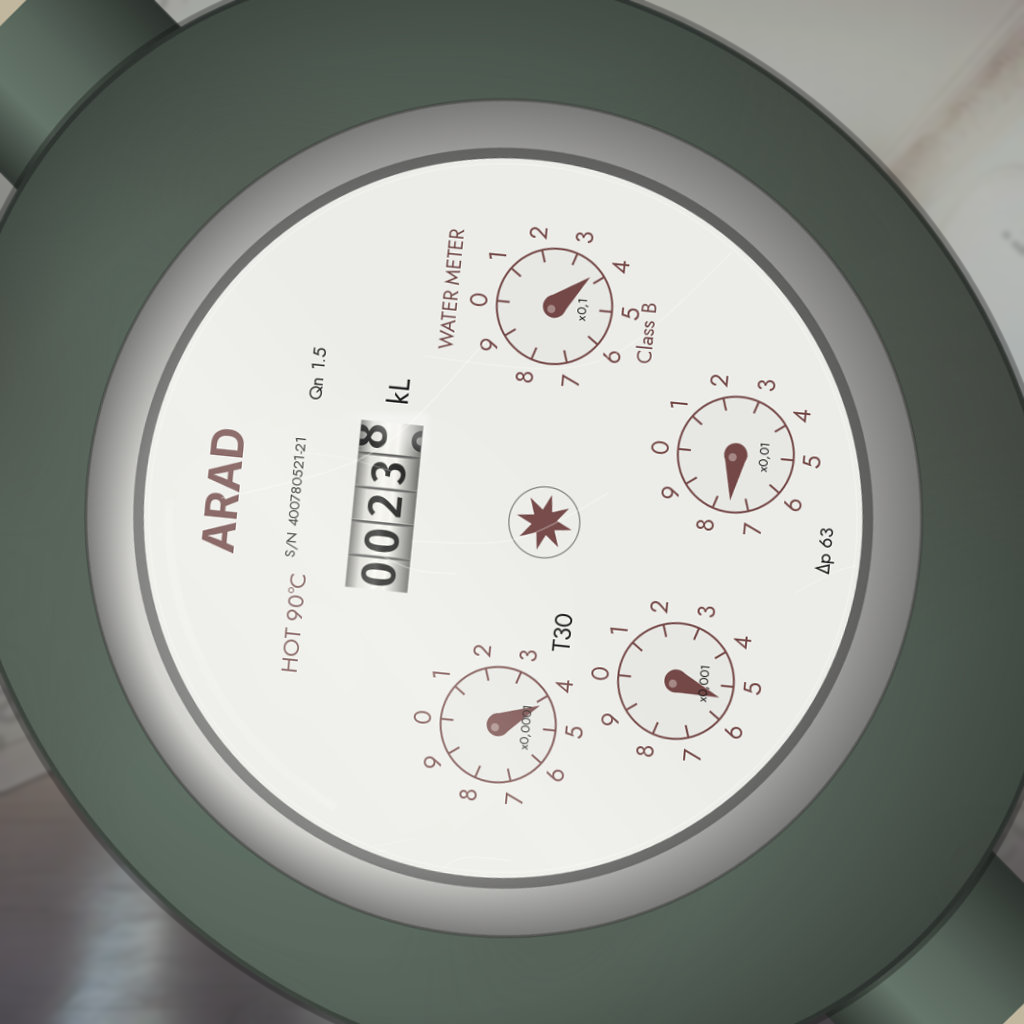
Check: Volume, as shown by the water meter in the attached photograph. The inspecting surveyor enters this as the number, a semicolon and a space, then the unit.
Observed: 238.3754; kL
